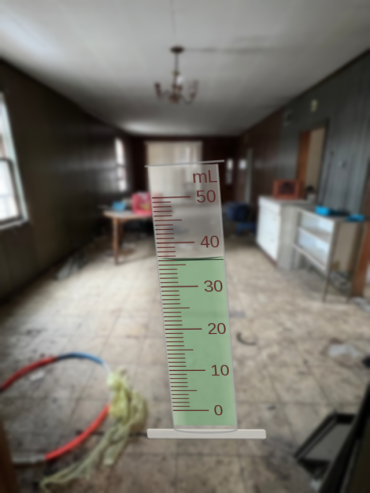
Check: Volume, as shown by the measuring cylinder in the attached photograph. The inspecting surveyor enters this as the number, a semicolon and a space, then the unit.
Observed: 36; mL
